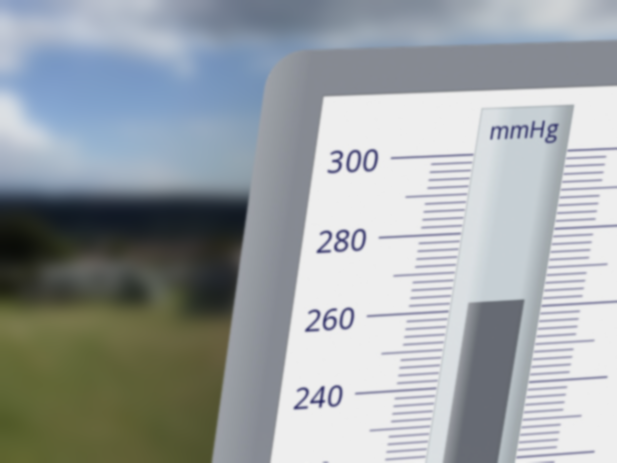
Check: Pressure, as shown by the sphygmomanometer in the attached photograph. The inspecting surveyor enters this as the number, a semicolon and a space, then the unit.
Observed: 262; mmHg
